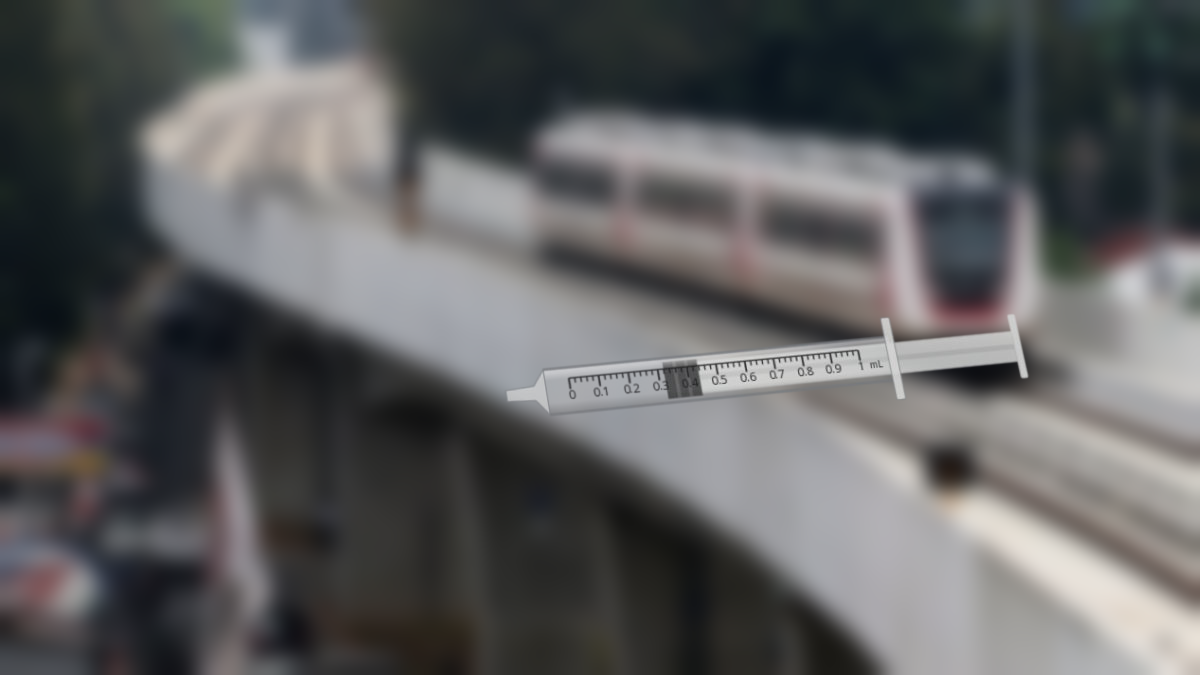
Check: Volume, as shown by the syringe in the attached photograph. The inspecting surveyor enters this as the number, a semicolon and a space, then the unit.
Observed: 0.32; mL
